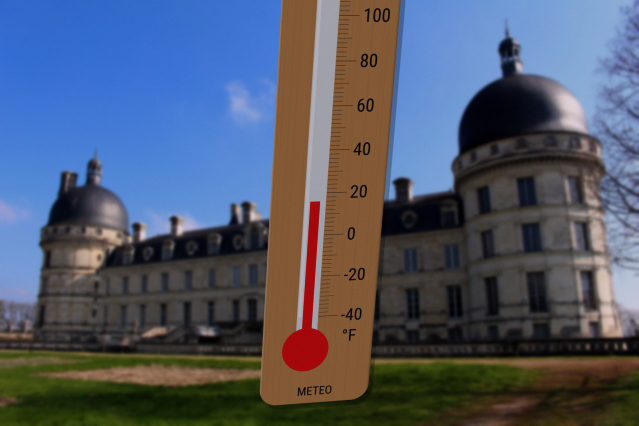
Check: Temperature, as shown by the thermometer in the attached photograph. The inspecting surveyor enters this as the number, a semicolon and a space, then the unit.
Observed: 16; °F
